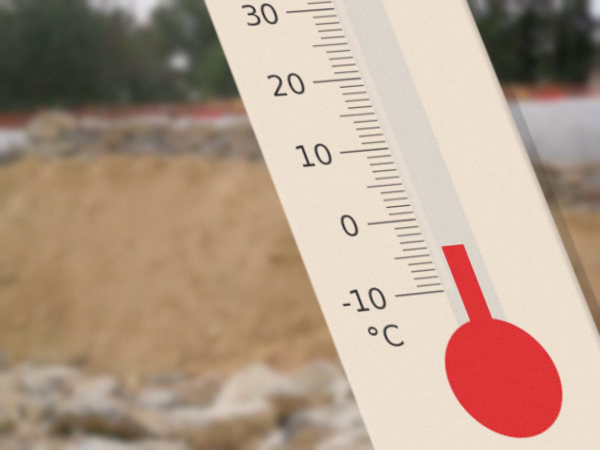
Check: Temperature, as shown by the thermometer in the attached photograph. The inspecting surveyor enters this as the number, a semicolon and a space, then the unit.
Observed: -4; °C
